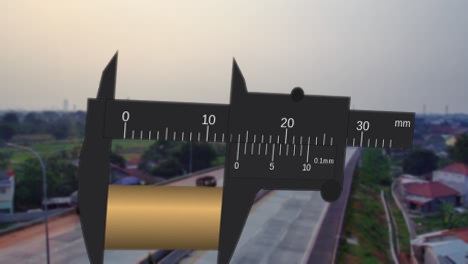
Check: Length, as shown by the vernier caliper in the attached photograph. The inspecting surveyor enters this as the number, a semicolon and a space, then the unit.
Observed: 14.0; mm
